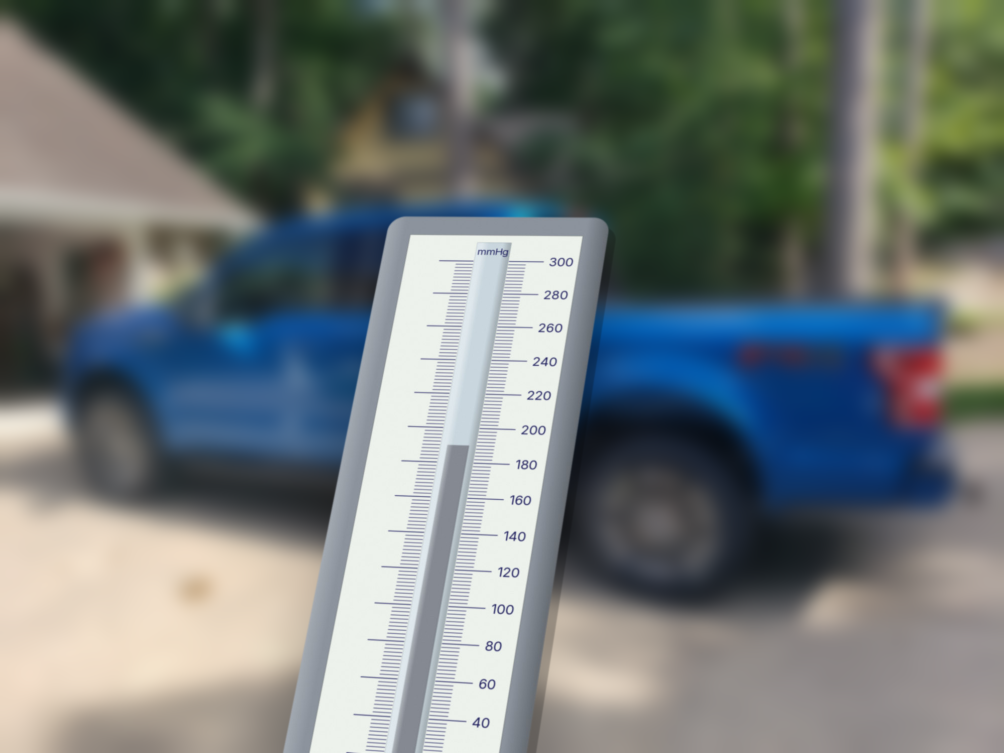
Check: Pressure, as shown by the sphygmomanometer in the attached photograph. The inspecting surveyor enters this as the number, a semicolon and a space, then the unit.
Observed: 190; mmHg
